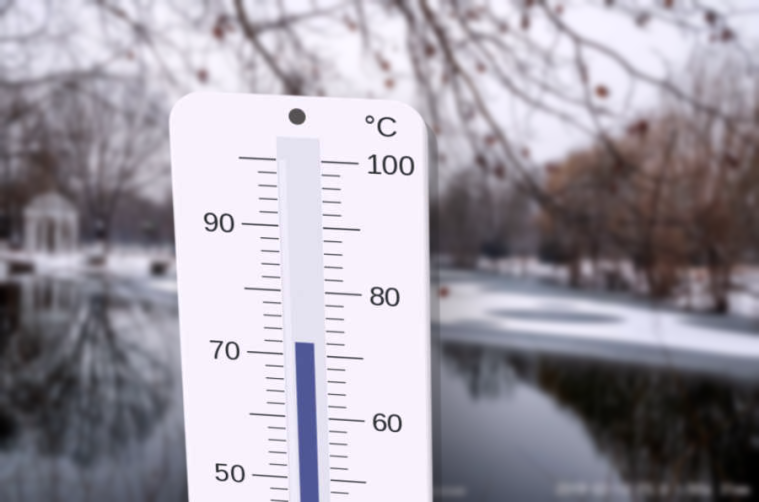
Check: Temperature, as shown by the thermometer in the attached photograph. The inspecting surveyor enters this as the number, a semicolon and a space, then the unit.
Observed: 72; °C
